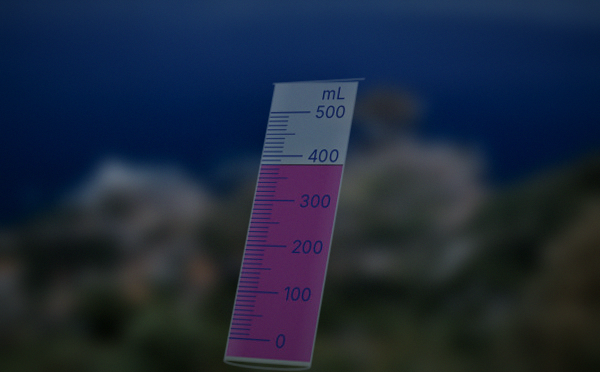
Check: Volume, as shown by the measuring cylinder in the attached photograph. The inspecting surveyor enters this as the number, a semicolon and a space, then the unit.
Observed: 380; mL
